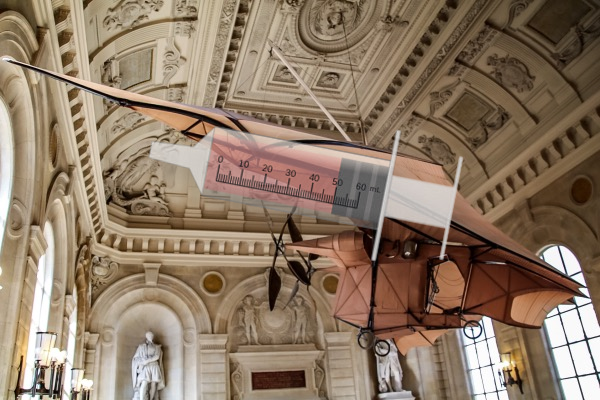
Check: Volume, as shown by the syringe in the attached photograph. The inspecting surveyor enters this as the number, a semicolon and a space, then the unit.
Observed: 50; mL
